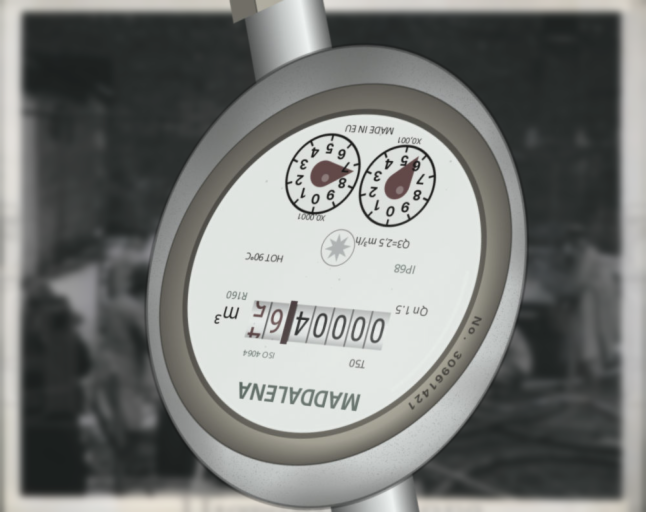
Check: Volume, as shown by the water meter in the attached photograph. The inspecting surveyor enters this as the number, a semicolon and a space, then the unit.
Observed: 4.6457; m³
